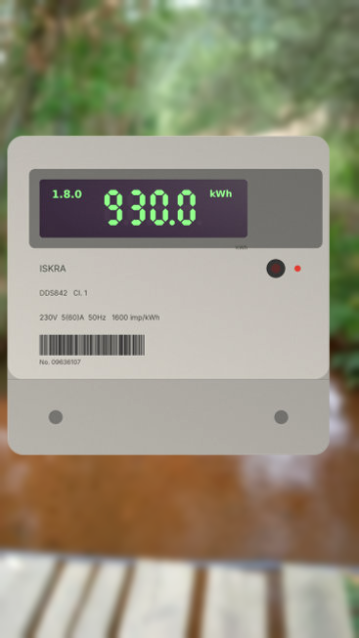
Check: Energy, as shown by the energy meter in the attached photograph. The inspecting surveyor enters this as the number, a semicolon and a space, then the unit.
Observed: 930.0; kWh
